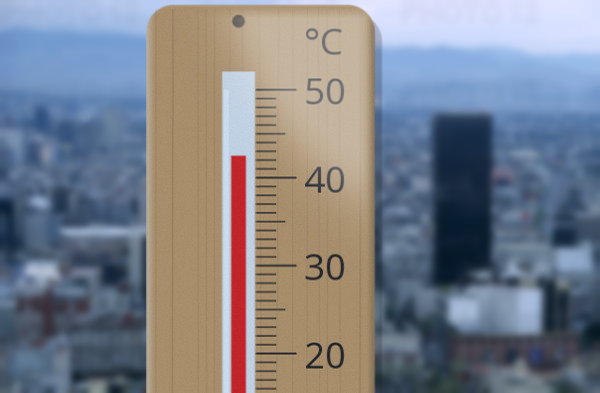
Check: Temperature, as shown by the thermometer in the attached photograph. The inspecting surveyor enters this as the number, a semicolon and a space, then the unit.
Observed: 42.5; °C
